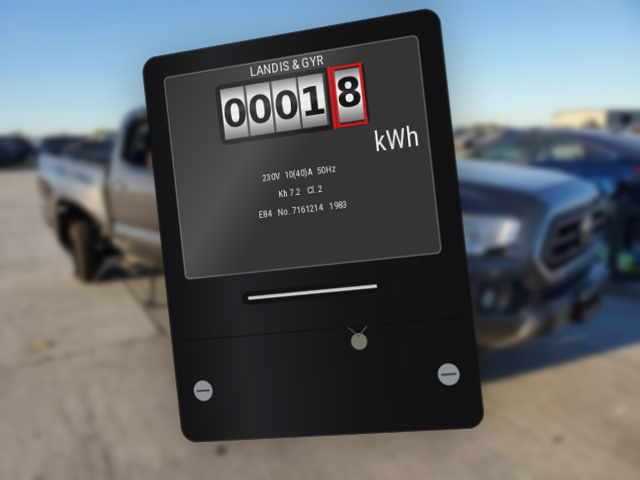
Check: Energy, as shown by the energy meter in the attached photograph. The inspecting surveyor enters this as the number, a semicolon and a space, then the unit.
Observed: 1.8; kWh
